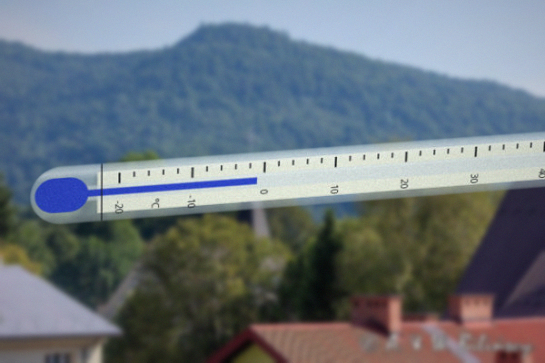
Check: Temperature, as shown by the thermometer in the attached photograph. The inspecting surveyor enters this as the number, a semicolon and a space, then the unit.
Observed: -1; °C
